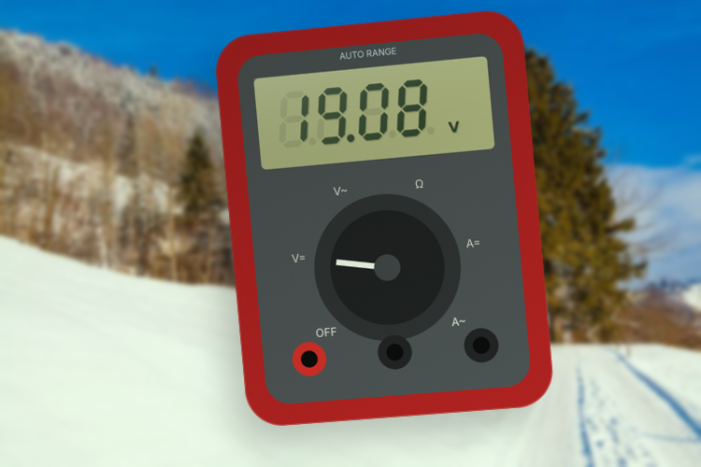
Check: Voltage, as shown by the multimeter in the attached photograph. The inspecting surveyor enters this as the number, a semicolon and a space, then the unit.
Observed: 19.08; V
